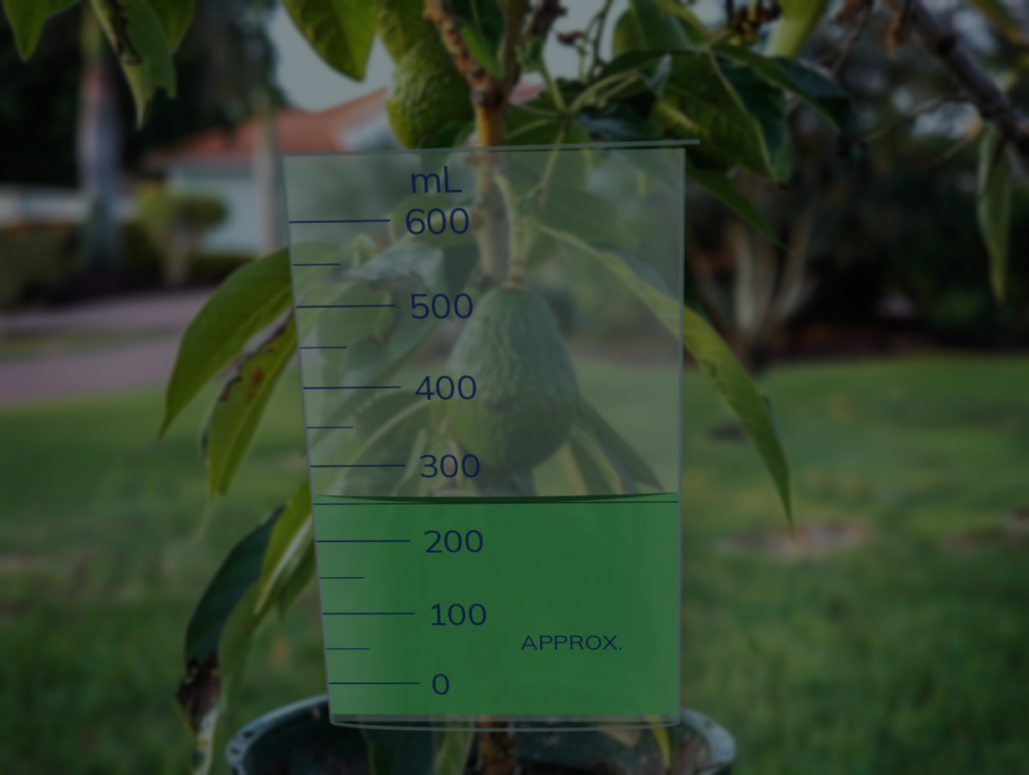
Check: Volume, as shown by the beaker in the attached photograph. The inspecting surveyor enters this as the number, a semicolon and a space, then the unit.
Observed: 250; mL
